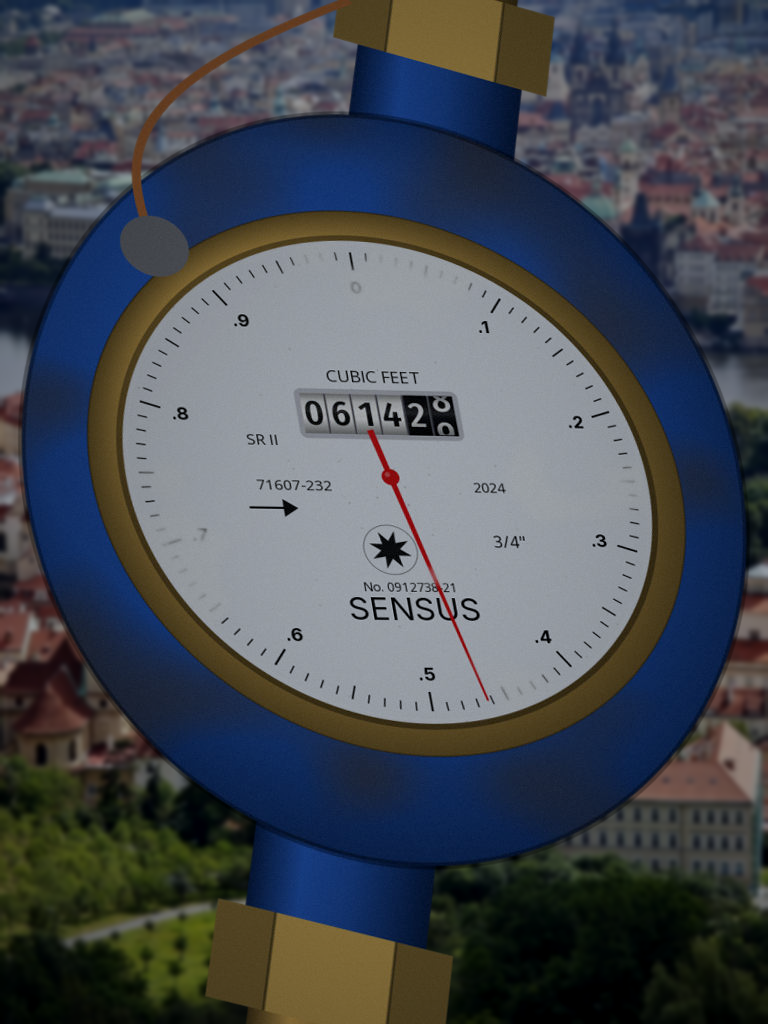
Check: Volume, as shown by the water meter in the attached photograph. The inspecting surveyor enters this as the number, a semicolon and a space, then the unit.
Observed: 61428.46; ft³
